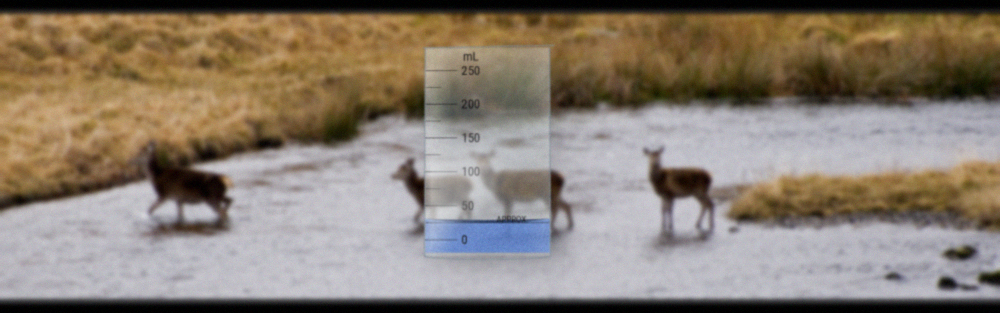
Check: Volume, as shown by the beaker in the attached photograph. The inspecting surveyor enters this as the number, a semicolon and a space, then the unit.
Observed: 25; mL
